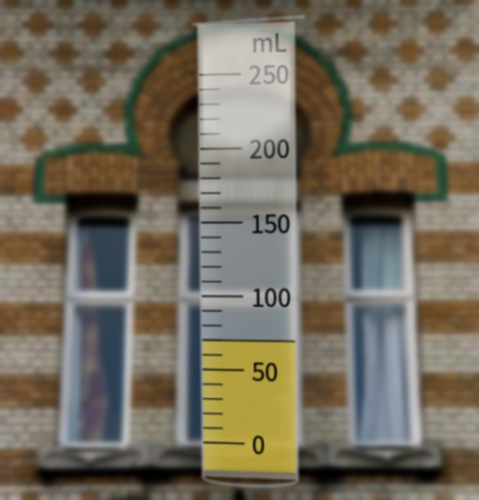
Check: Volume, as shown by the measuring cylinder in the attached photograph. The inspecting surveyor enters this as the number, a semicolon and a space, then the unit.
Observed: 70; mL
